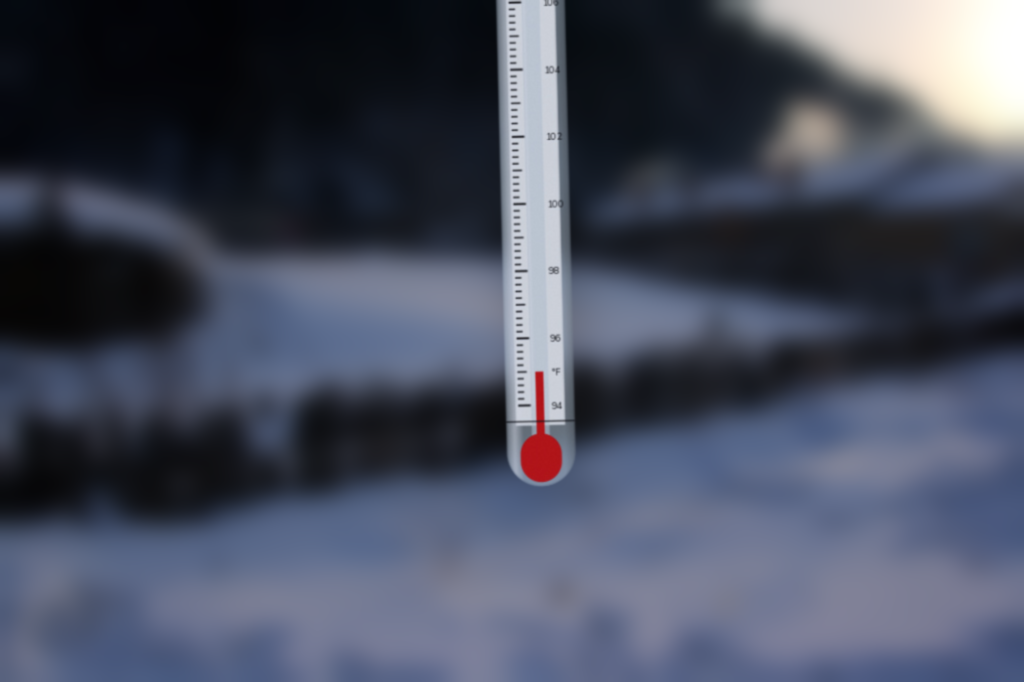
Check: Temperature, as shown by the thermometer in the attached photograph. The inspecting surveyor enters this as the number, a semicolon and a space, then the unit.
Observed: 95; °F
